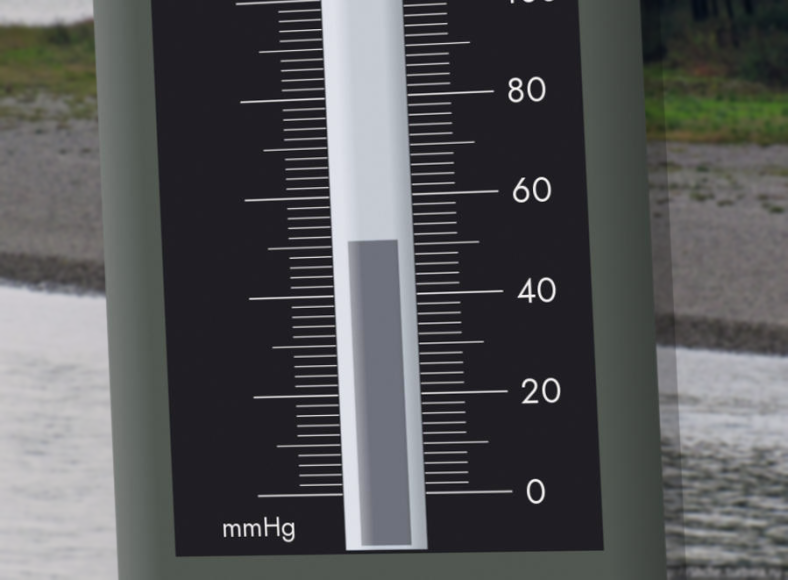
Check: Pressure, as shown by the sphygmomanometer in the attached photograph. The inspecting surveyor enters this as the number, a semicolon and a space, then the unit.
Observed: 51; mmHg
